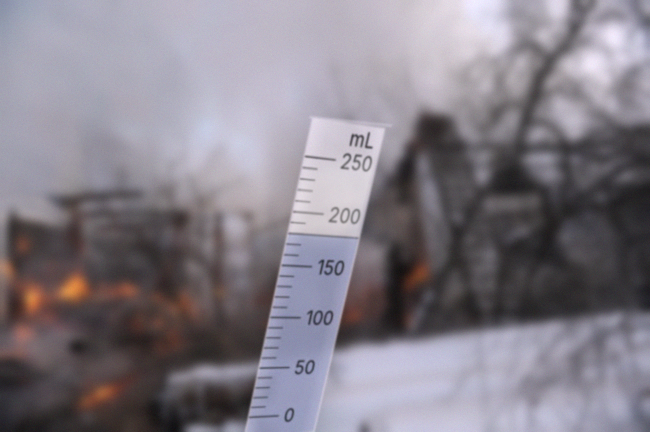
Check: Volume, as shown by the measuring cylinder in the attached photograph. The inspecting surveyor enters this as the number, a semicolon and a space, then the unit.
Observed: 180; mL
